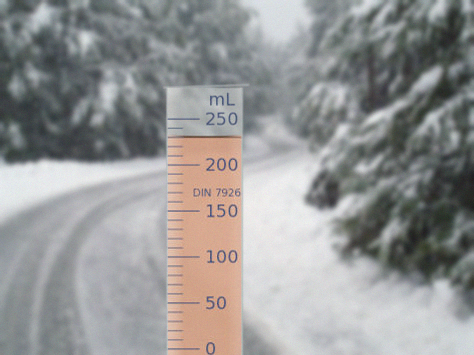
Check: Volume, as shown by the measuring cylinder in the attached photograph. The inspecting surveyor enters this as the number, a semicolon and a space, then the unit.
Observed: 230; mL
